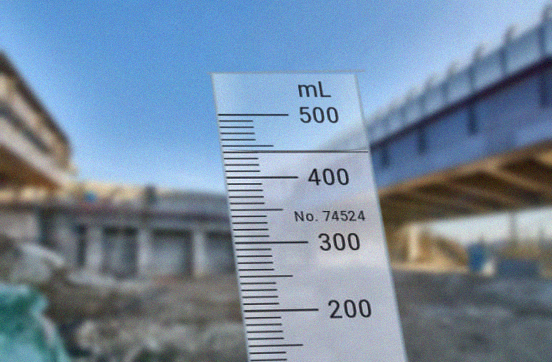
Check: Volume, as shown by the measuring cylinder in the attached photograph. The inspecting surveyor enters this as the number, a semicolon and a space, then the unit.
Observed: 440; mL
